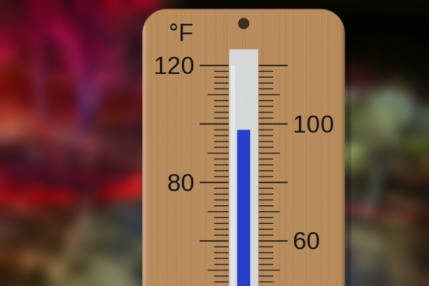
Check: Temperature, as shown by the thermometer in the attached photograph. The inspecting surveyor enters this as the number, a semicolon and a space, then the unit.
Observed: 98; °F
